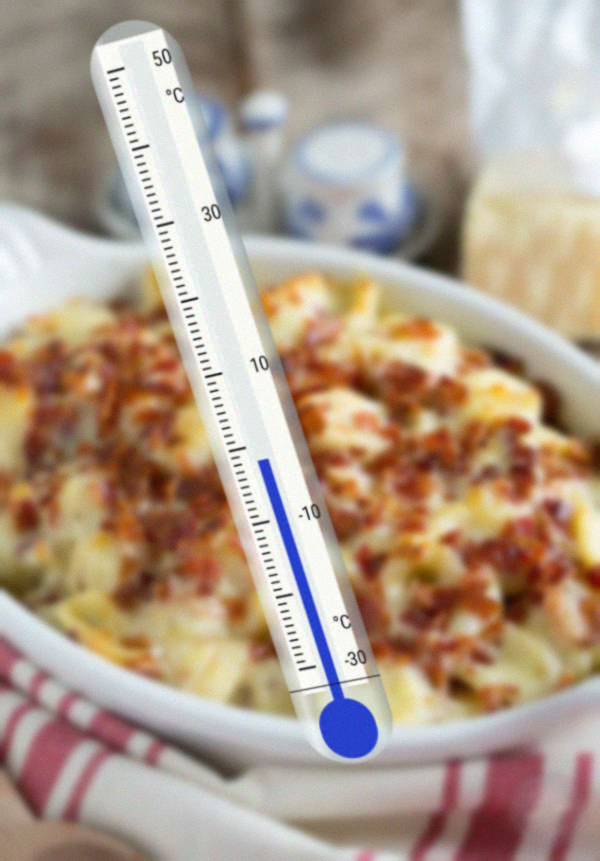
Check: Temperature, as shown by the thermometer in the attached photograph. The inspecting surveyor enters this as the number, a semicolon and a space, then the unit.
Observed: -2; °C
